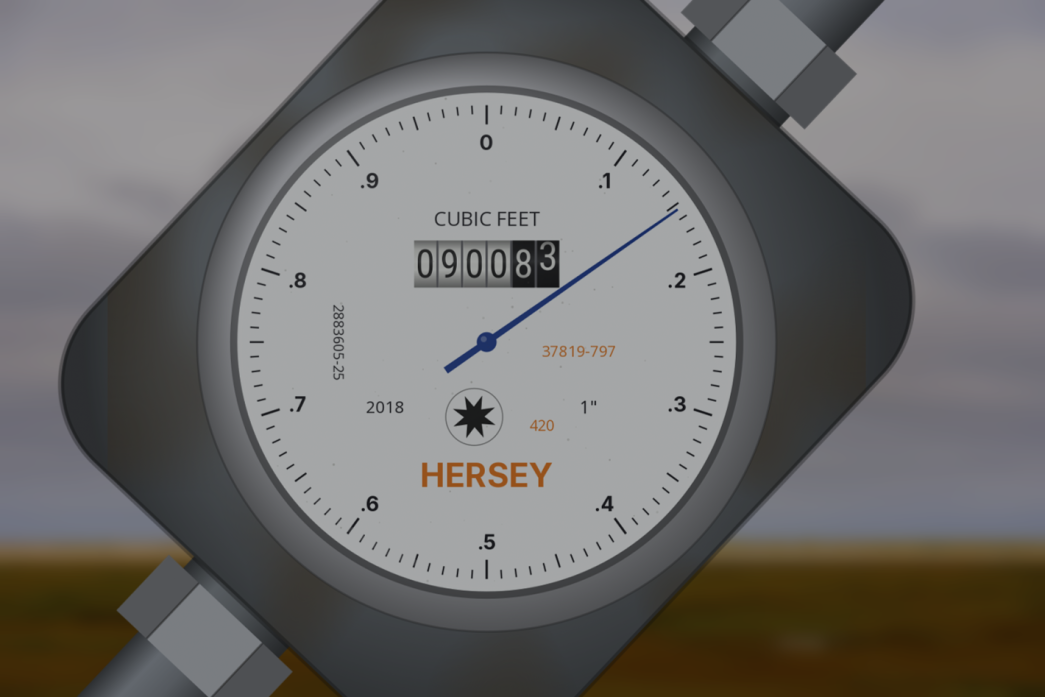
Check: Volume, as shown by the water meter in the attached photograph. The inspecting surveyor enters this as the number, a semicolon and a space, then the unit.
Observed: 90083.15; ft³
